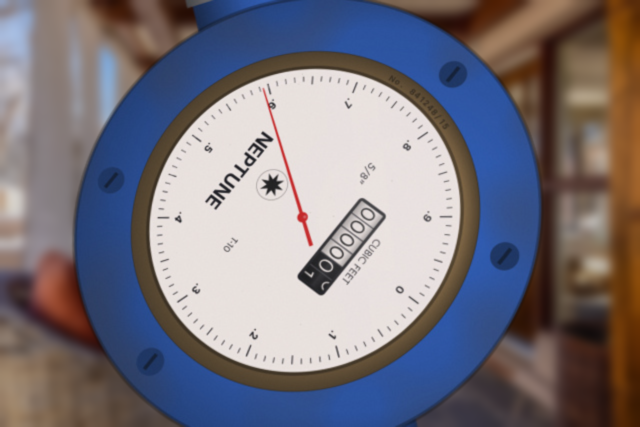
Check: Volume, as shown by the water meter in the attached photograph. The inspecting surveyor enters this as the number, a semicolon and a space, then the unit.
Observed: 0.59; ft³
